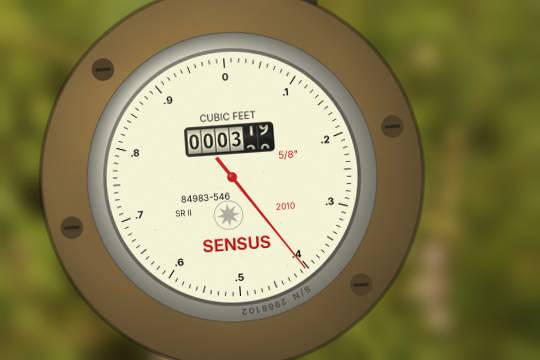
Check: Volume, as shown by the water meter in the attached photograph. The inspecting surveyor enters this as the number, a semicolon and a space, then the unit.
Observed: 319.40; ft³
